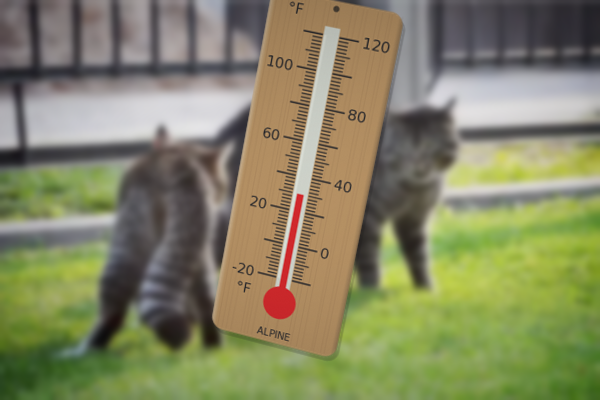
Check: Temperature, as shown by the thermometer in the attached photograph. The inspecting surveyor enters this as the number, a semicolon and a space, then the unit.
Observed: 30; °F
